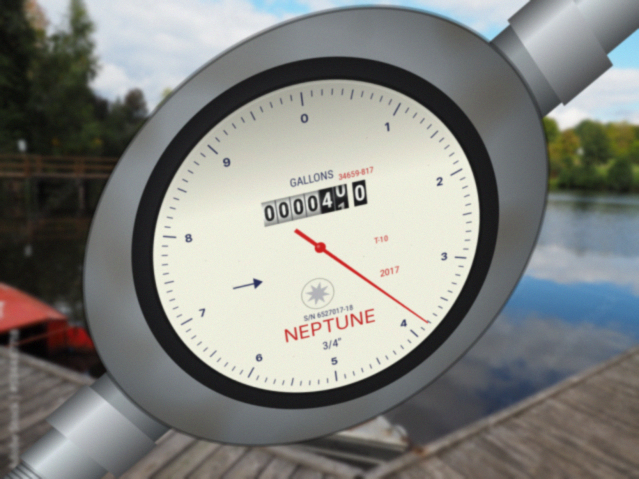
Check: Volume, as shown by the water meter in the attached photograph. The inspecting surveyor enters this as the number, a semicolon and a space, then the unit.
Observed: 403.8; gal
